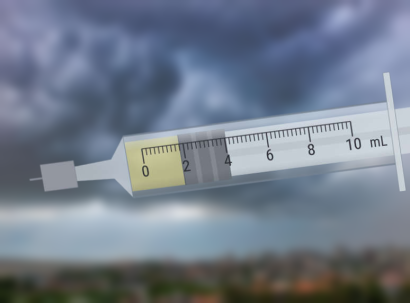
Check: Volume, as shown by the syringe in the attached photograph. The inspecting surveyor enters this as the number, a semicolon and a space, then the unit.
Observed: 1.8; mL
